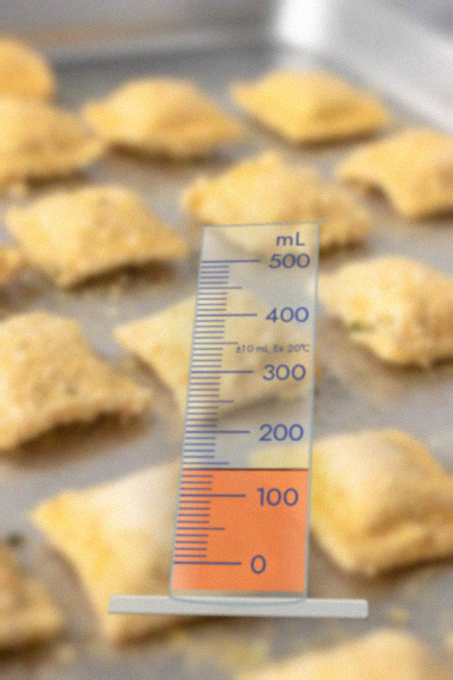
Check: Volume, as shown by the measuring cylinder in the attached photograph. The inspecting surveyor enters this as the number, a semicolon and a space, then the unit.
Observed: 140; mL
